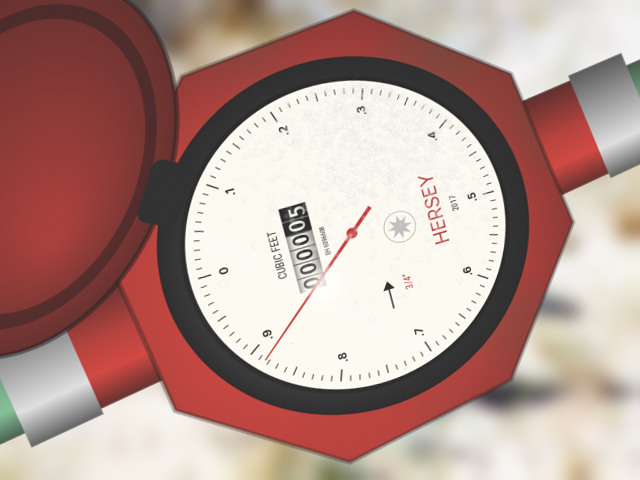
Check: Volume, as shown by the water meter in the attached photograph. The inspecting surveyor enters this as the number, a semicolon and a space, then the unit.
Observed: 4.88; ft³
